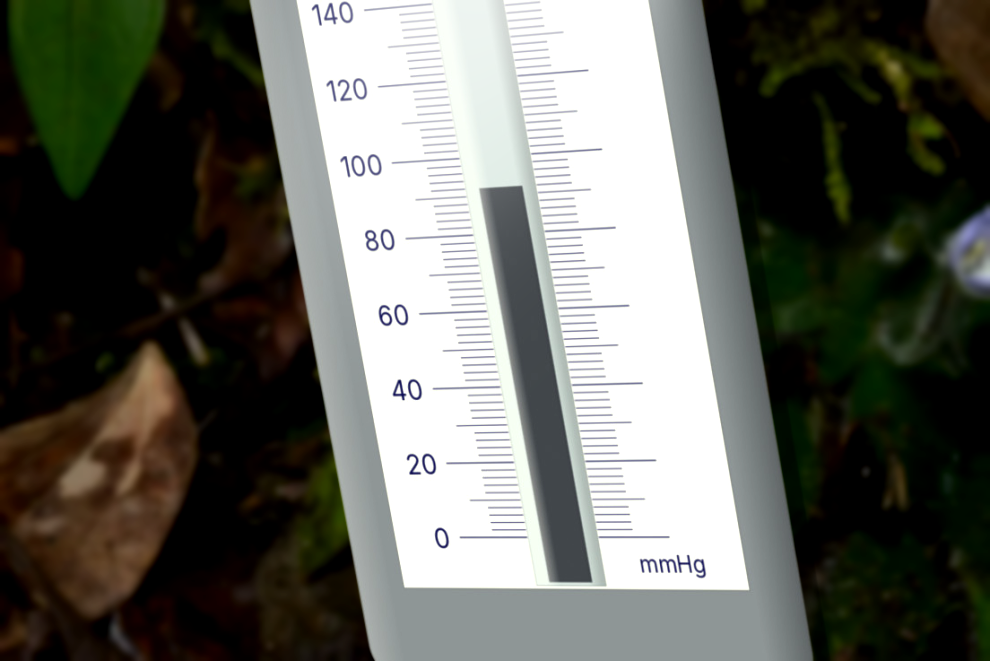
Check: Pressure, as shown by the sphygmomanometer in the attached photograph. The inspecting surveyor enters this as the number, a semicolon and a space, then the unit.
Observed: 92; mmHg
